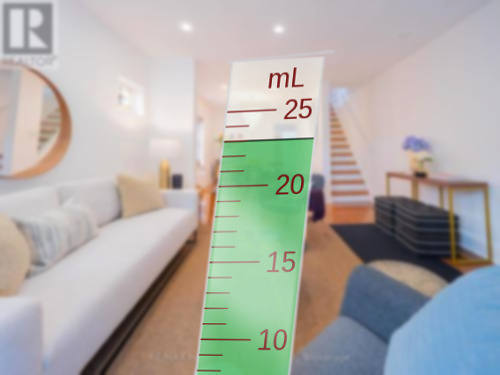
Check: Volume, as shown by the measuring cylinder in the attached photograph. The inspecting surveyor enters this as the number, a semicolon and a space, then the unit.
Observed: 23; mL
